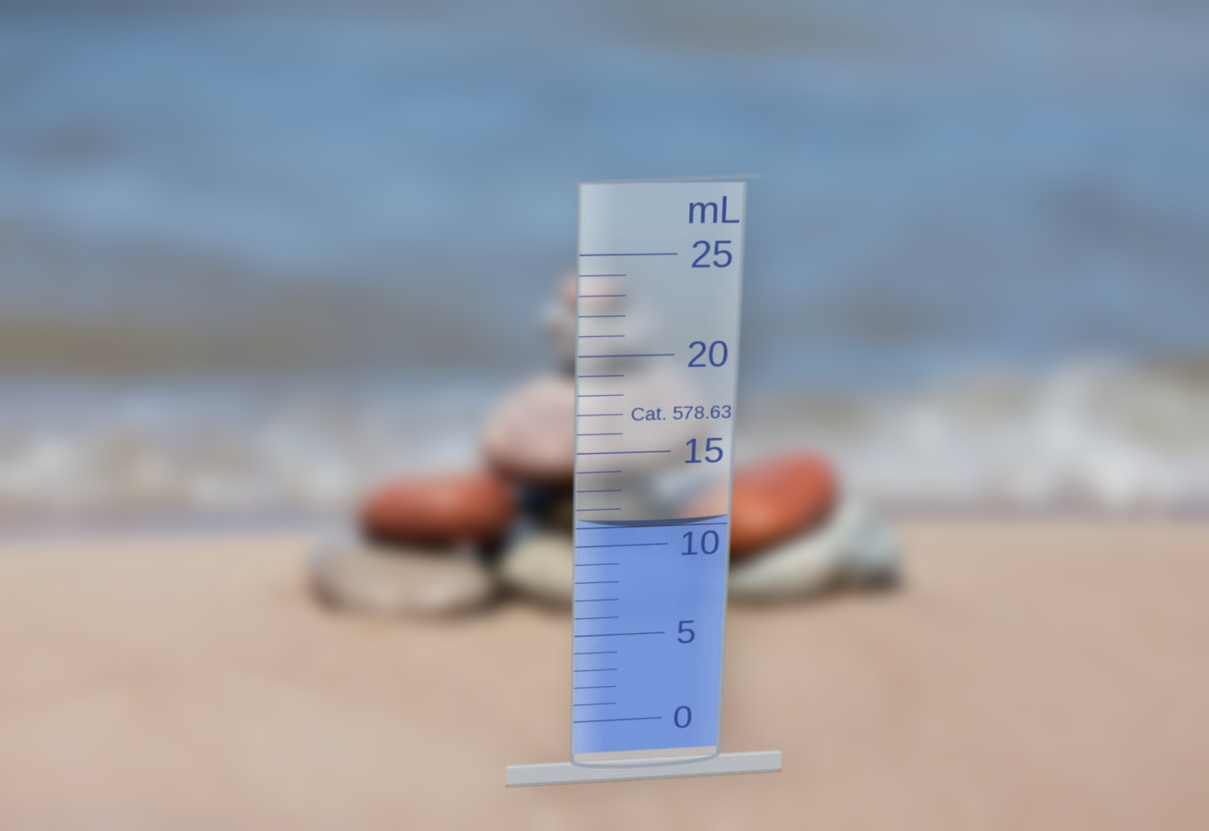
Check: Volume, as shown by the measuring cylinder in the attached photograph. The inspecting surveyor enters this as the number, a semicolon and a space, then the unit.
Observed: 11; mL
